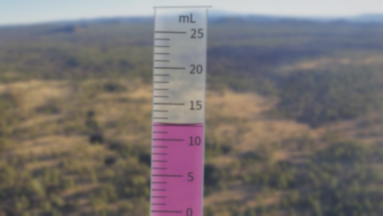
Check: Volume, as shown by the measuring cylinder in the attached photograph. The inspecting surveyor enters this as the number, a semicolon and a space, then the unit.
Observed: 12; mL
